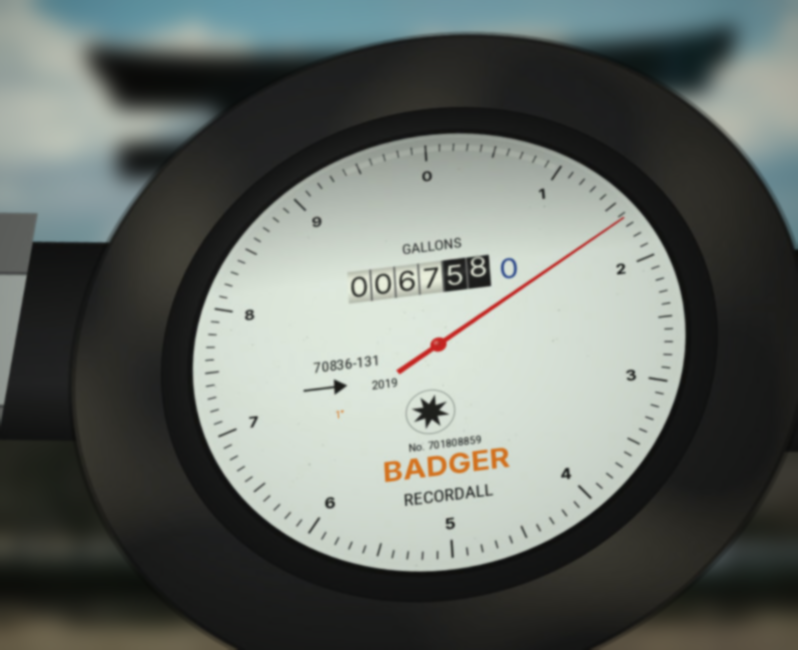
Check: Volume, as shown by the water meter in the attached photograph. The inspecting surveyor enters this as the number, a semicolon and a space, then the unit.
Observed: 67581.6; gal
